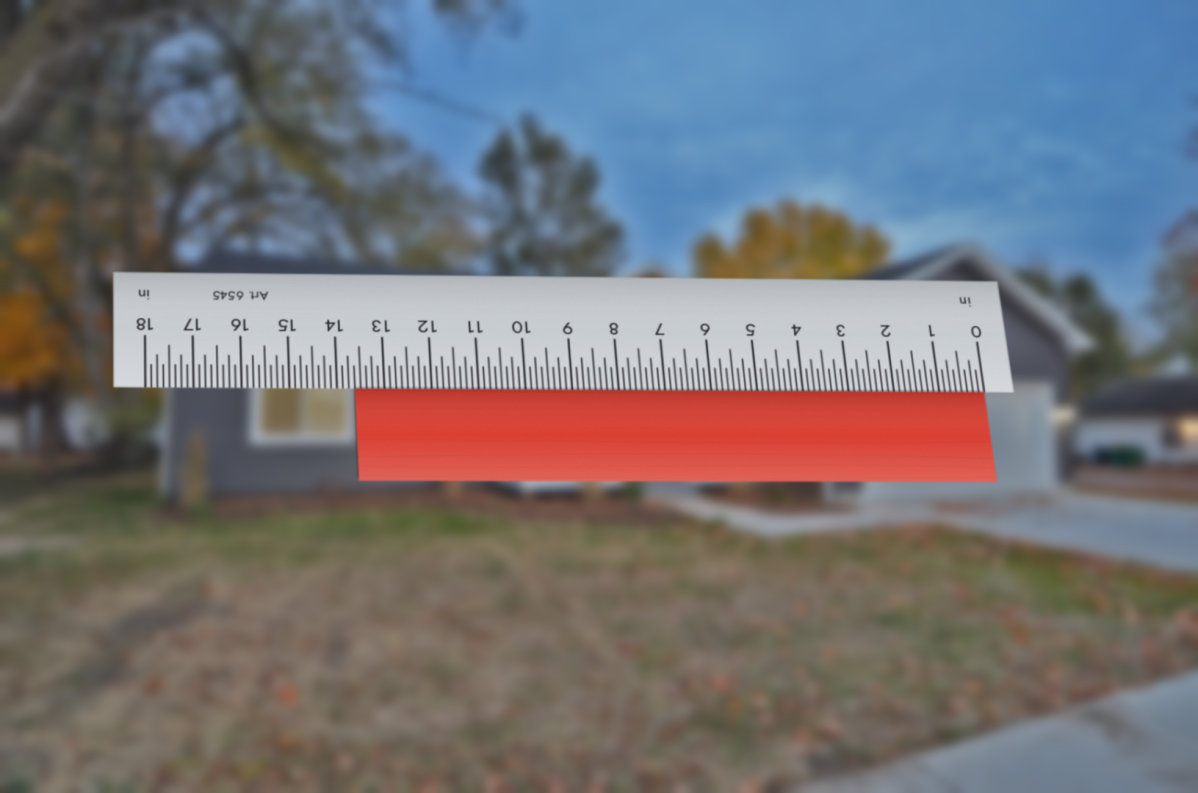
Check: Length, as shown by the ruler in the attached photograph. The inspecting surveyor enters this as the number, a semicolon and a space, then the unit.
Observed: 13.625; in
